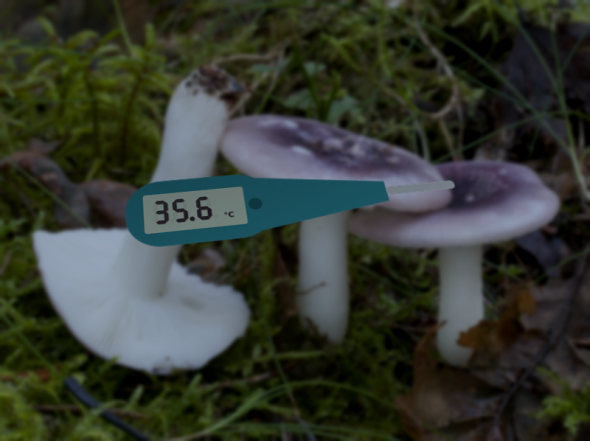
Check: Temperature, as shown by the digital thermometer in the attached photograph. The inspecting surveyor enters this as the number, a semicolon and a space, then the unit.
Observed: 35.6; °C
